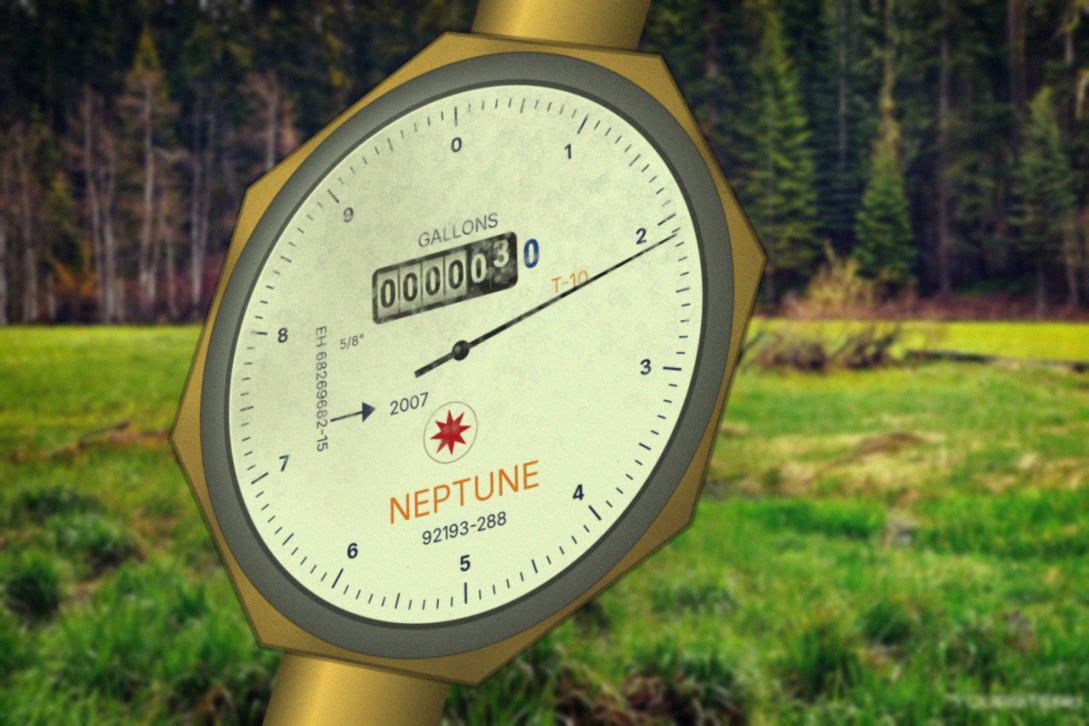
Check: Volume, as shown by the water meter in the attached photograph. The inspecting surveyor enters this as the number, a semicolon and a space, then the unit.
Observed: 32.1; gal
